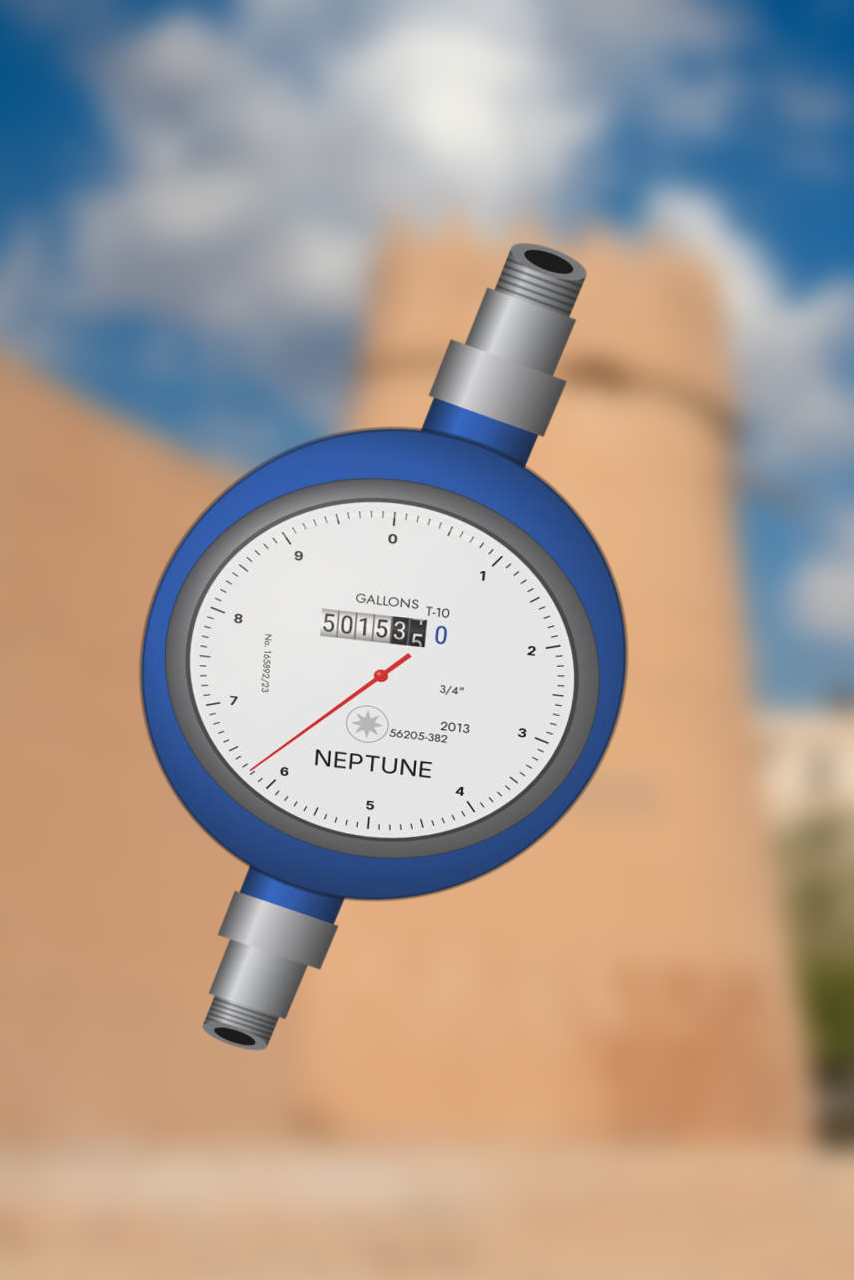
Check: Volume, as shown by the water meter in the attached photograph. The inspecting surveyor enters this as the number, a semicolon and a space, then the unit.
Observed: 5015346.2; gal
